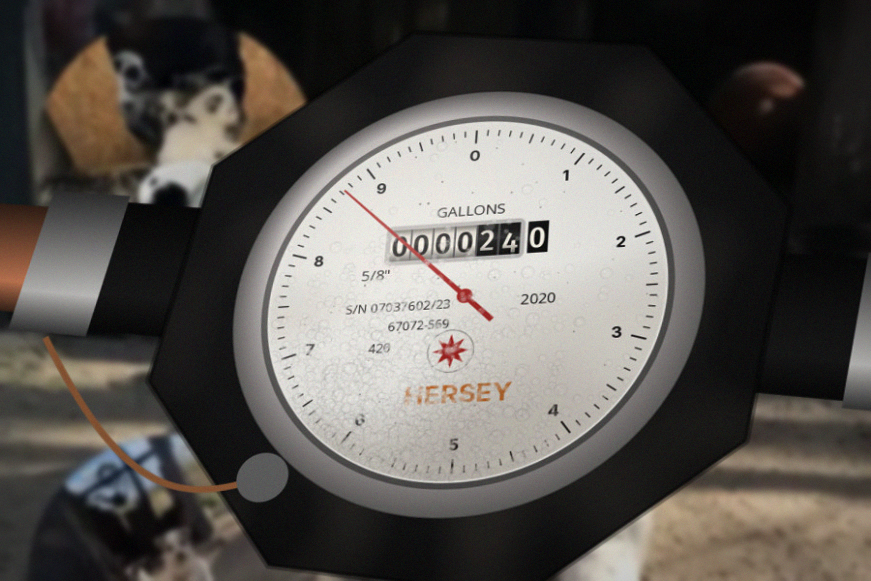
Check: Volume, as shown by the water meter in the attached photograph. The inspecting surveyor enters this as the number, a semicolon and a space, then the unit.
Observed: 238.7; gal
